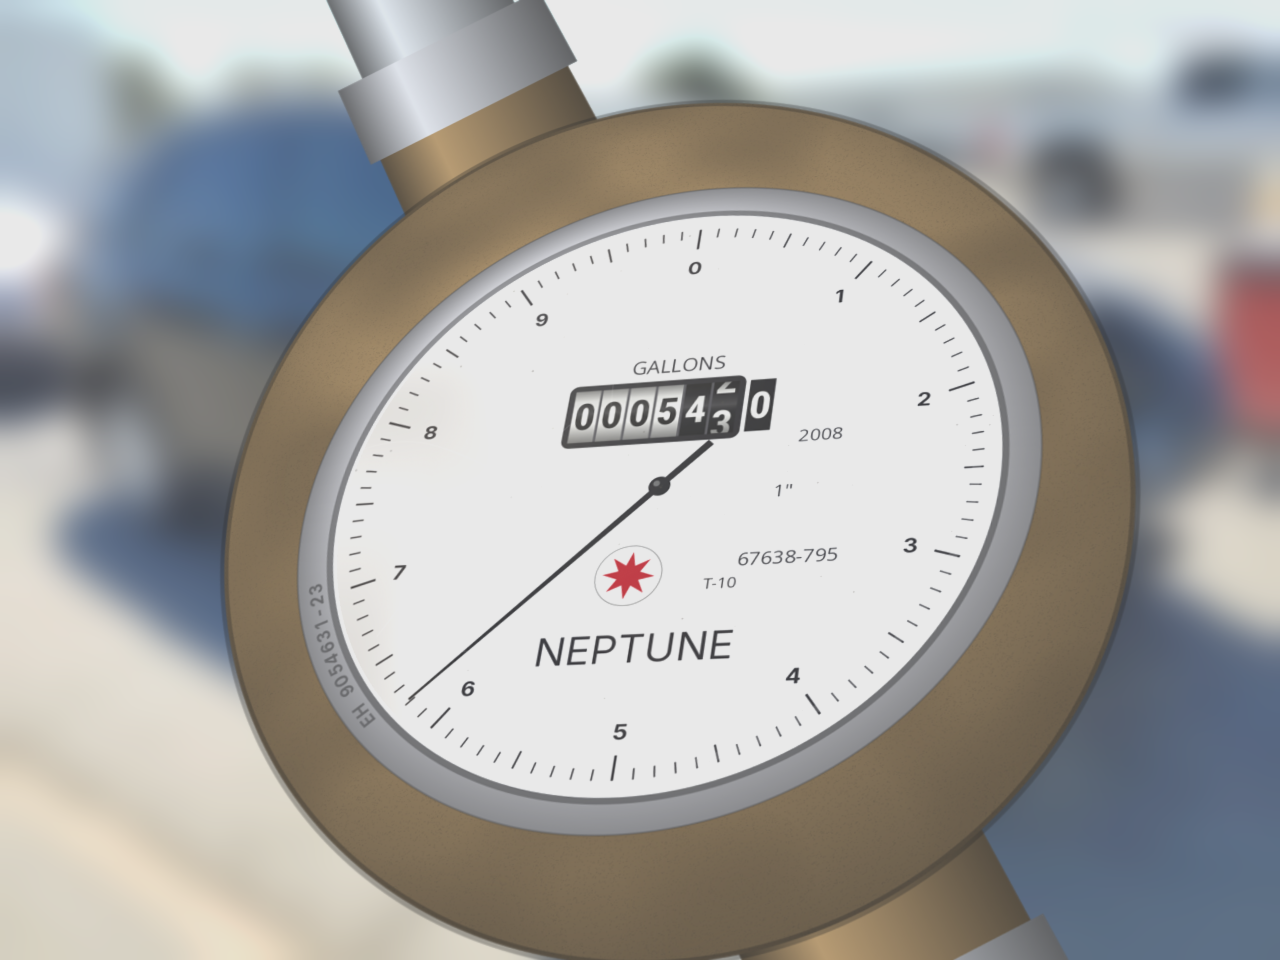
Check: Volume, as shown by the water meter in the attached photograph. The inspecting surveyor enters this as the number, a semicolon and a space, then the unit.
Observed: 5426.2; gal
